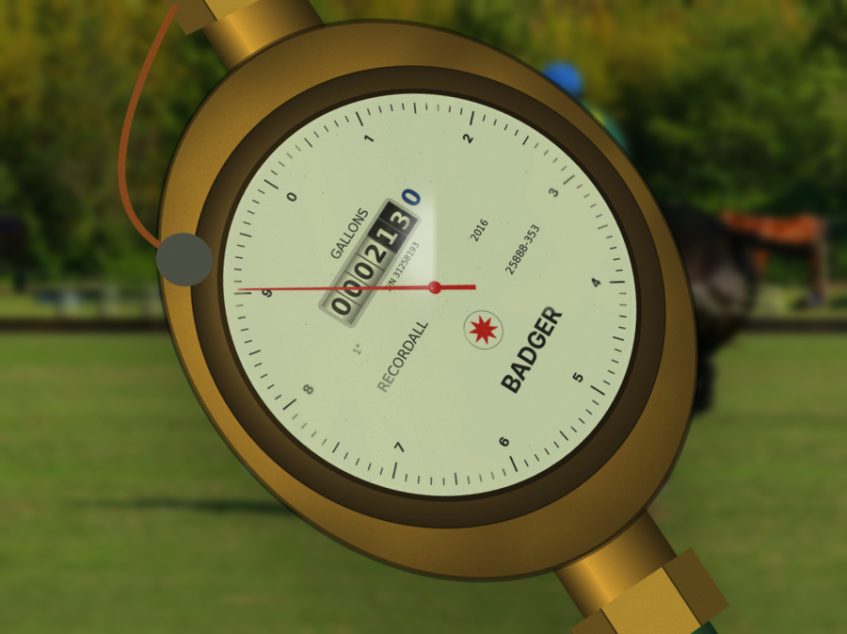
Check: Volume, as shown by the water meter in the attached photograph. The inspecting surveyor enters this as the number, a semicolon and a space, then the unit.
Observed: 2129.0; gal
